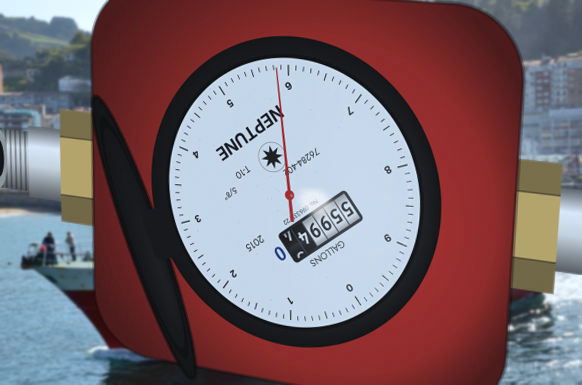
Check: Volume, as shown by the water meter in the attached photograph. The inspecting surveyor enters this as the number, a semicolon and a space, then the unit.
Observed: 5599435.8; gal
